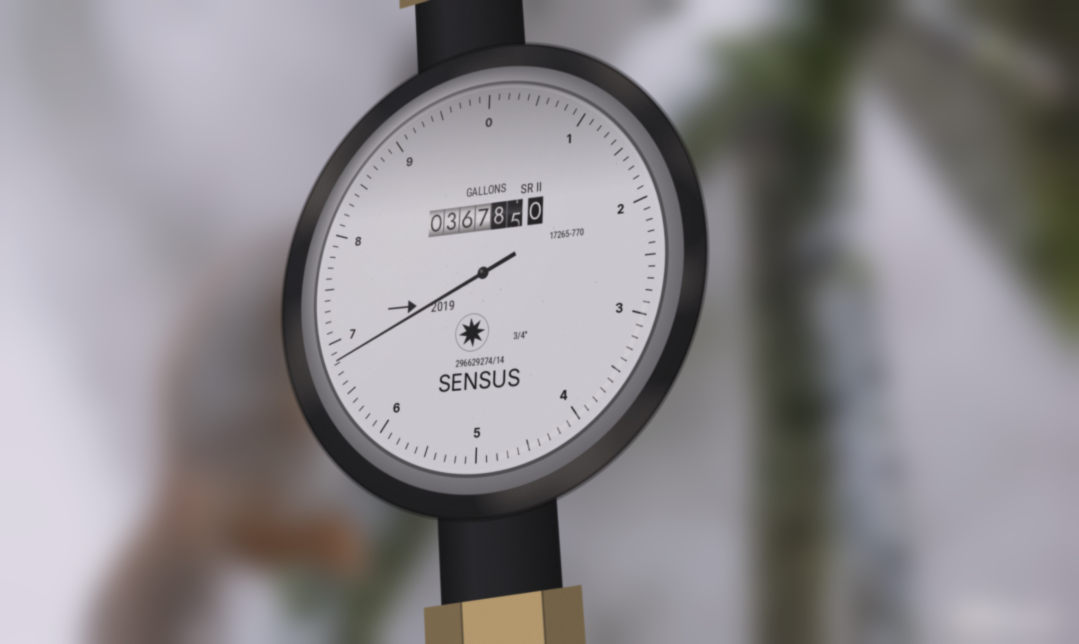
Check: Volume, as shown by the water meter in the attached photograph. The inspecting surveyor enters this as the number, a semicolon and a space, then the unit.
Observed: 367846.8; gal
